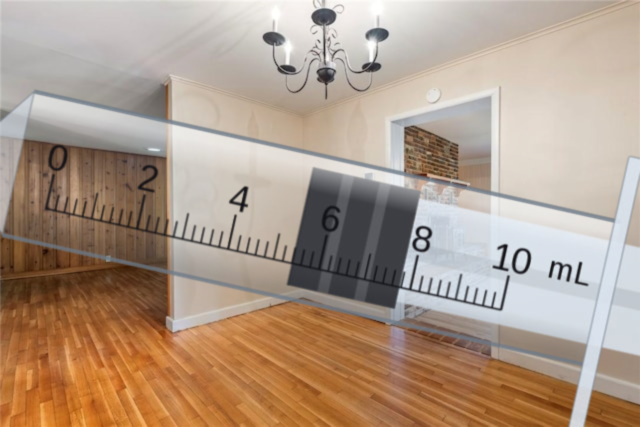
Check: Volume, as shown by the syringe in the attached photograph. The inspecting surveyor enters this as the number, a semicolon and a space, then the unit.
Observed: 5.4; mL
